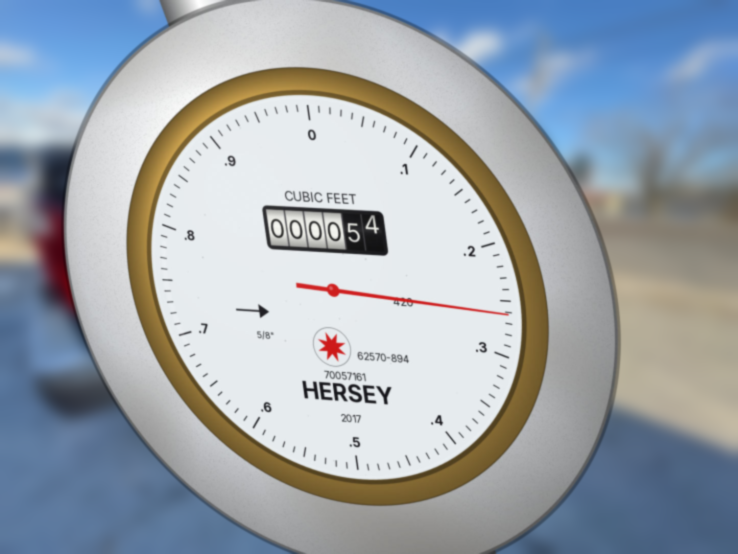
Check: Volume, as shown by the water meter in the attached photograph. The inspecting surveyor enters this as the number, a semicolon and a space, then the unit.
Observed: 54.26; ft³
